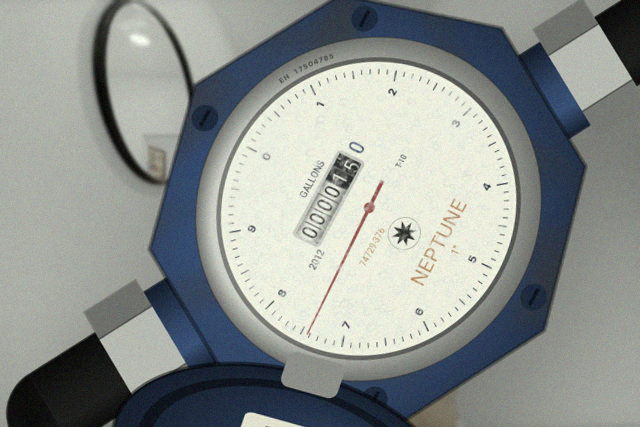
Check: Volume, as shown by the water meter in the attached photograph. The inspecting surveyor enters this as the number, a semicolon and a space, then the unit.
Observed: 147.4; gal
